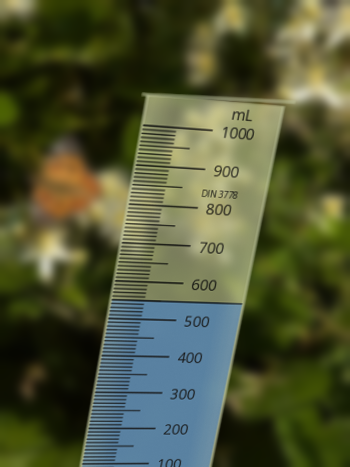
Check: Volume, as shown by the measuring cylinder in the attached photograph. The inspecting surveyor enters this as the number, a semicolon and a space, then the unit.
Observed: 550; mL
